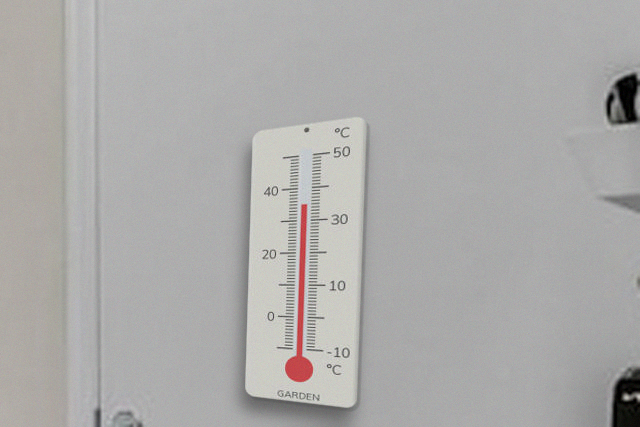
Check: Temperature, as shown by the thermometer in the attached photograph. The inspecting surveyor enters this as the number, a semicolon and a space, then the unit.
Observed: 35; °C
